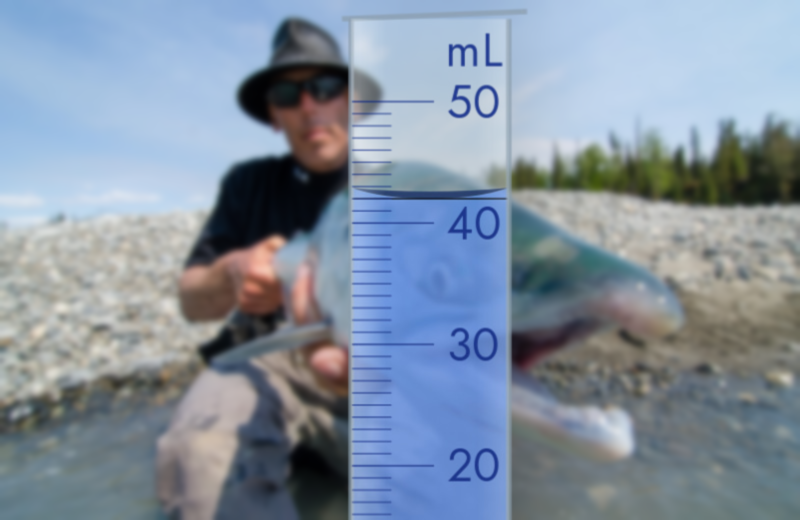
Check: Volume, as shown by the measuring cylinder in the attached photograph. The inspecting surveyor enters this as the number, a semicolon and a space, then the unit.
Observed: 42; mL
